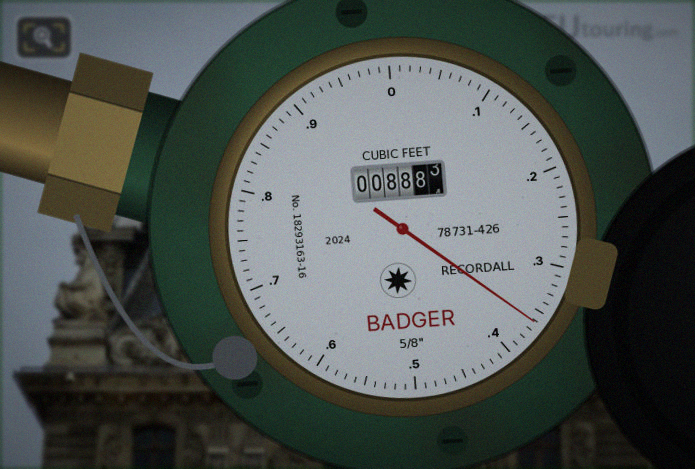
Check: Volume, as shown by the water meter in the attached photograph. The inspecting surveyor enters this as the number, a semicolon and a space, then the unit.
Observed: 8883.36; ft³
